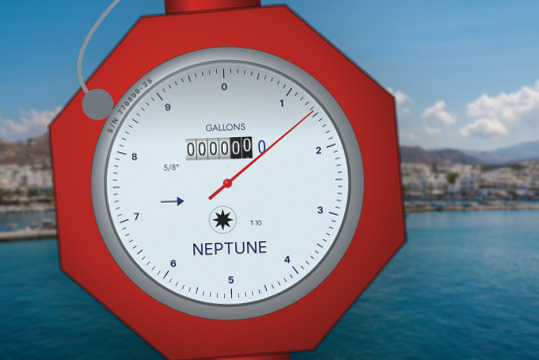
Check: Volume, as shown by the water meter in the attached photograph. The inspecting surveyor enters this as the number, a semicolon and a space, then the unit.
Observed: 1.4; gal
